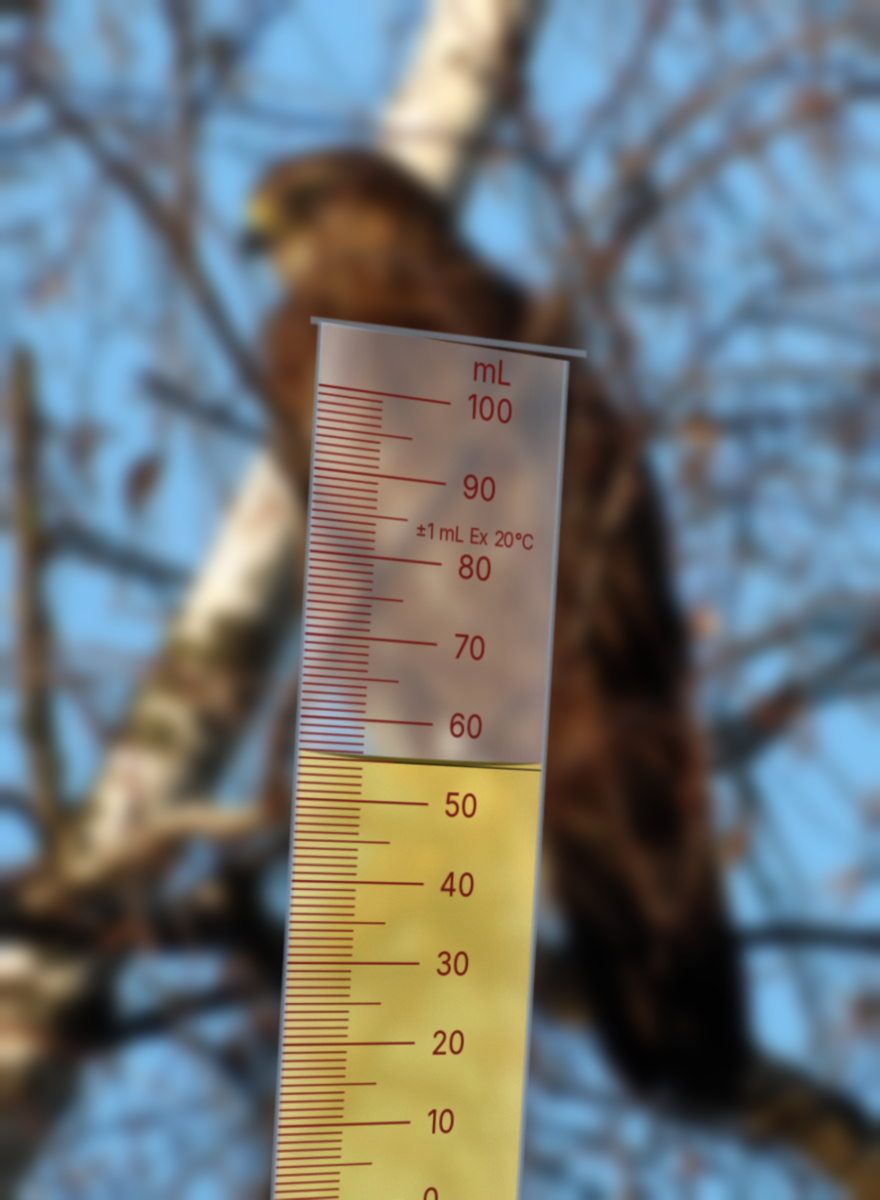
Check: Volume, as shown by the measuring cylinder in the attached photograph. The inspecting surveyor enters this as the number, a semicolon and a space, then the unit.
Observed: 55; mL
